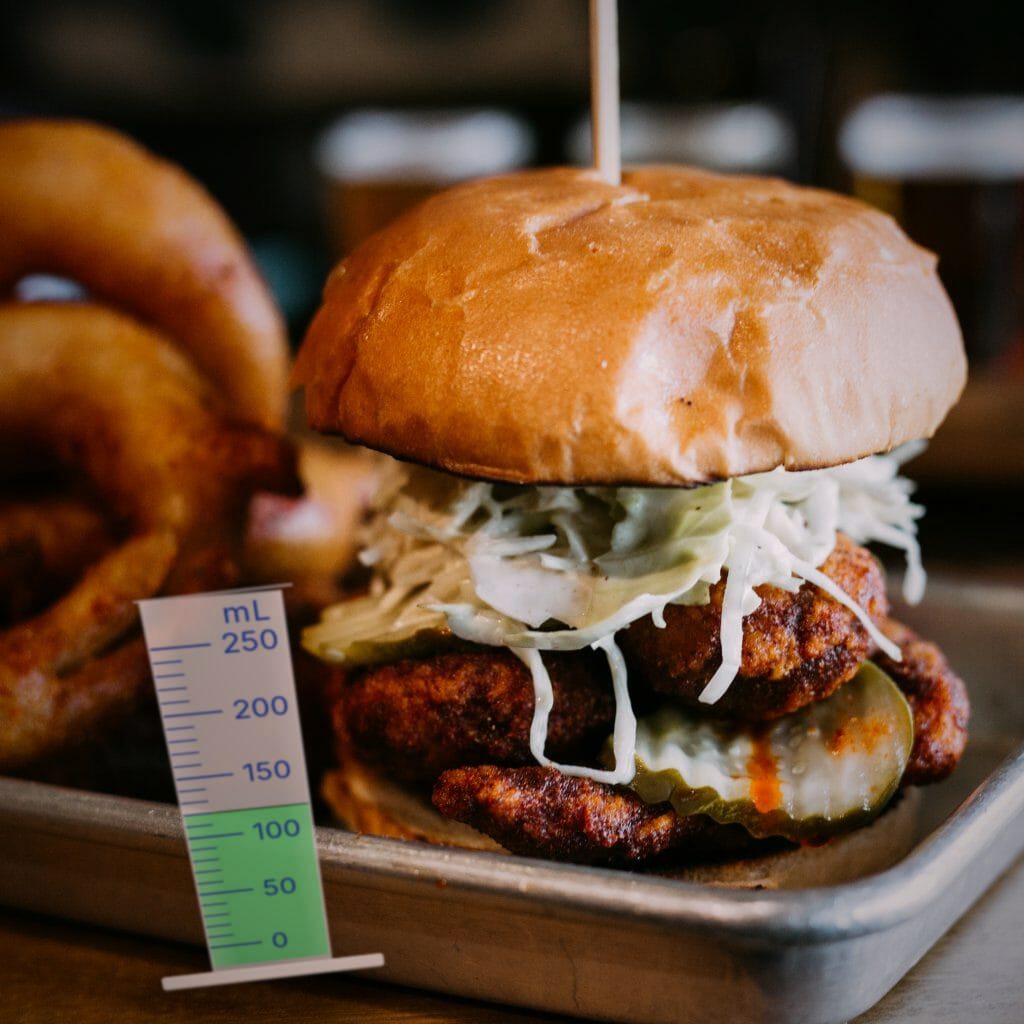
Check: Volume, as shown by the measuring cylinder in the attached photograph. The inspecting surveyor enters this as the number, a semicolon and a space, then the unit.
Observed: 120; mL
